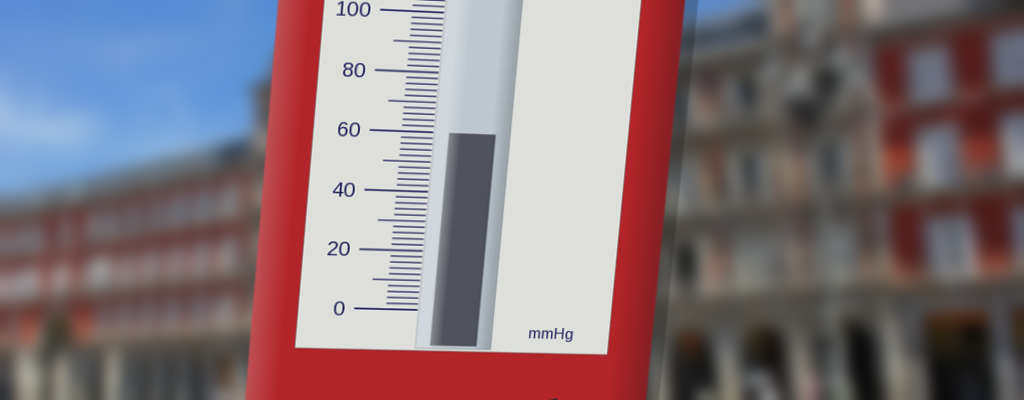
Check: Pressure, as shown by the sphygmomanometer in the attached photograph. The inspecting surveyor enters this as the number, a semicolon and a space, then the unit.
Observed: 60; mmHg
